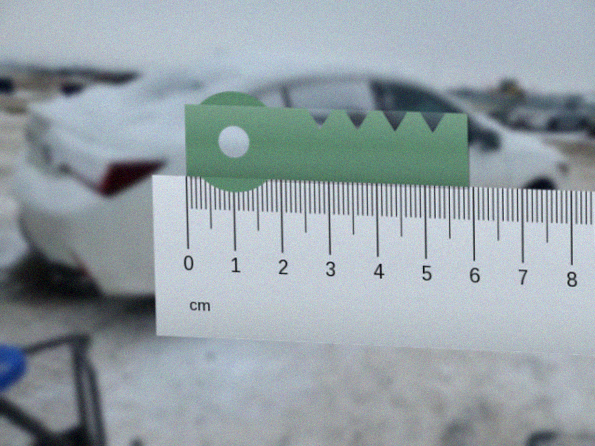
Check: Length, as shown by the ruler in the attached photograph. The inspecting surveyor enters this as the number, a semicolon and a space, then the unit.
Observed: 5.9; cm
